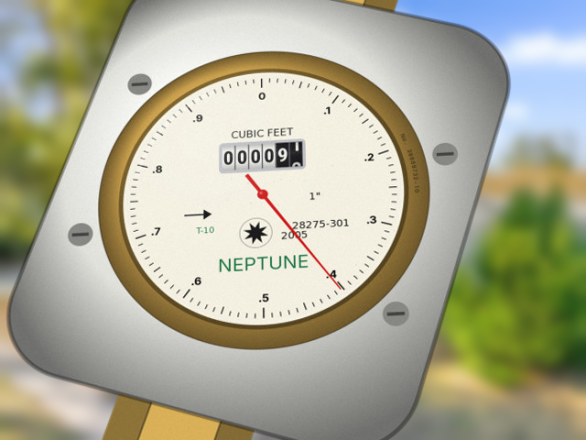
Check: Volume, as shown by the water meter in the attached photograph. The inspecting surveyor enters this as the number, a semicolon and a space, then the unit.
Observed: 91.40; ft³
